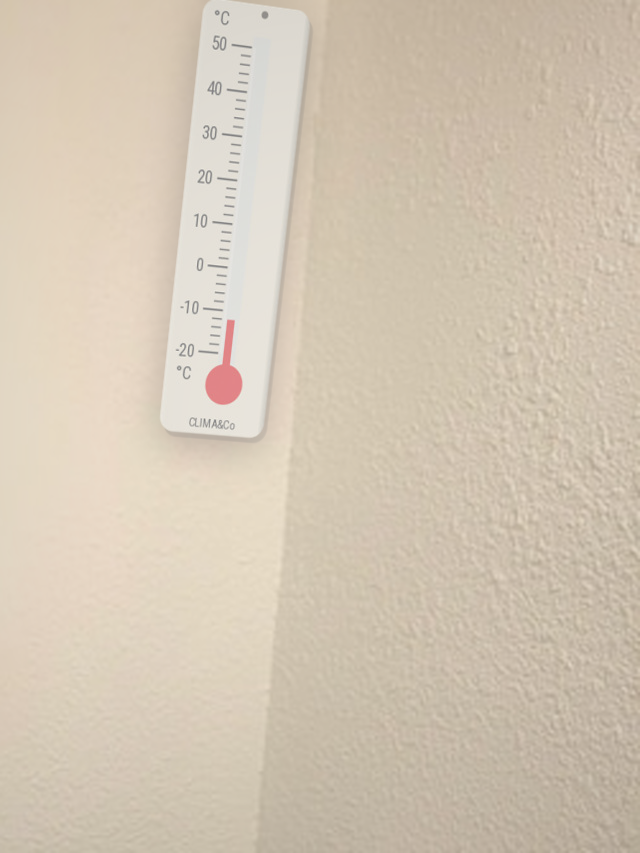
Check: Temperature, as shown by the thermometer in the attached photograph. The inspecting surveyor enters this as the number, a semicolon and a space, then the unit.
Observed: -12; °C
